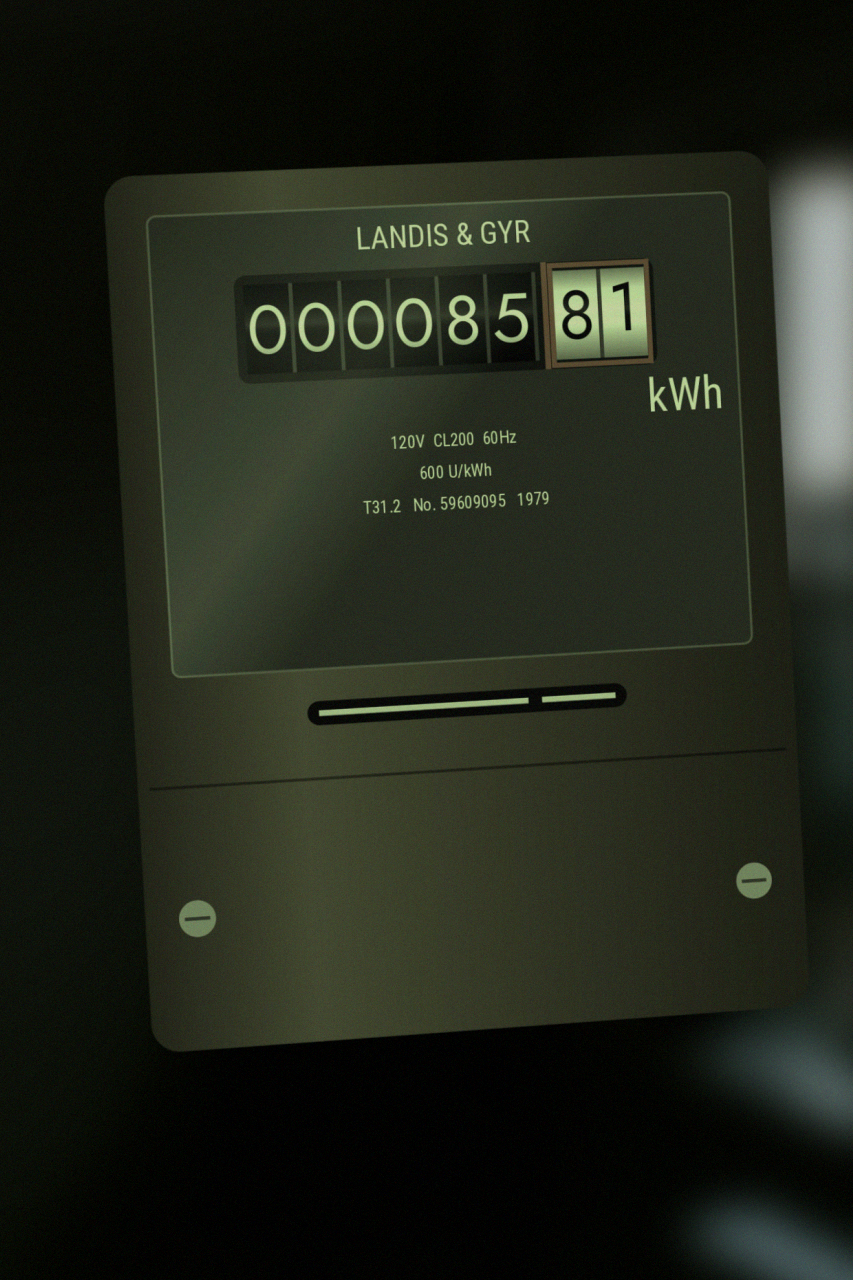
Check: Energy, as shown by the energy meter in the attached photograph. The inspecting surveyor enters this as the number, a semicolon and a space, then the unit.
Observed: 85.81; kWh
